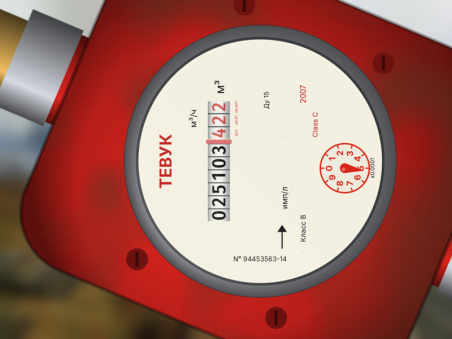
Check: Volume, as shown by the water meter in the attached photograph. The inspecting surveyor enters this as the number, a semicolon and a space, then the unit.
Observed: 25103.4225; m³
